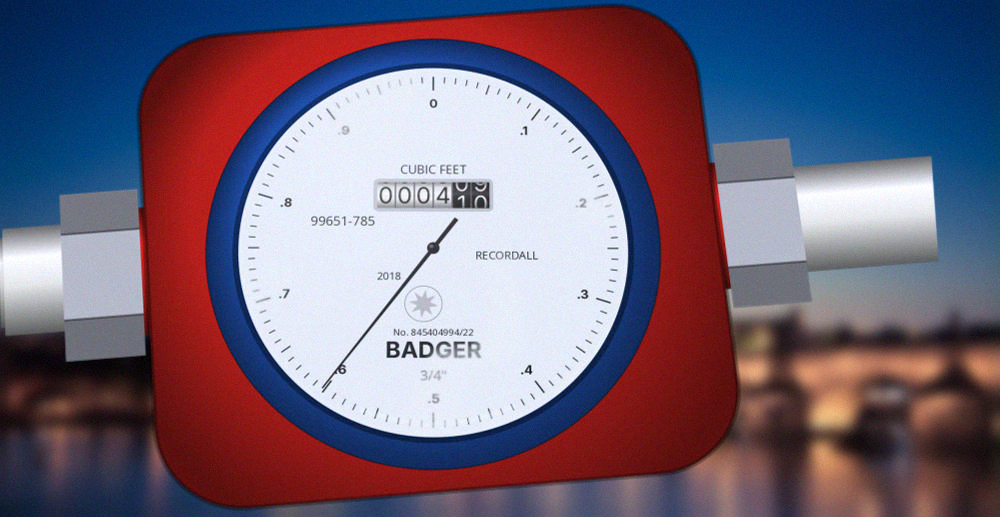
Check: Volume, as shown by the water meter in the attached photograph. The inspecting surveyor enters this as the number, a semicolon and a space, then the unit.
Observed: 409.60; ft³
